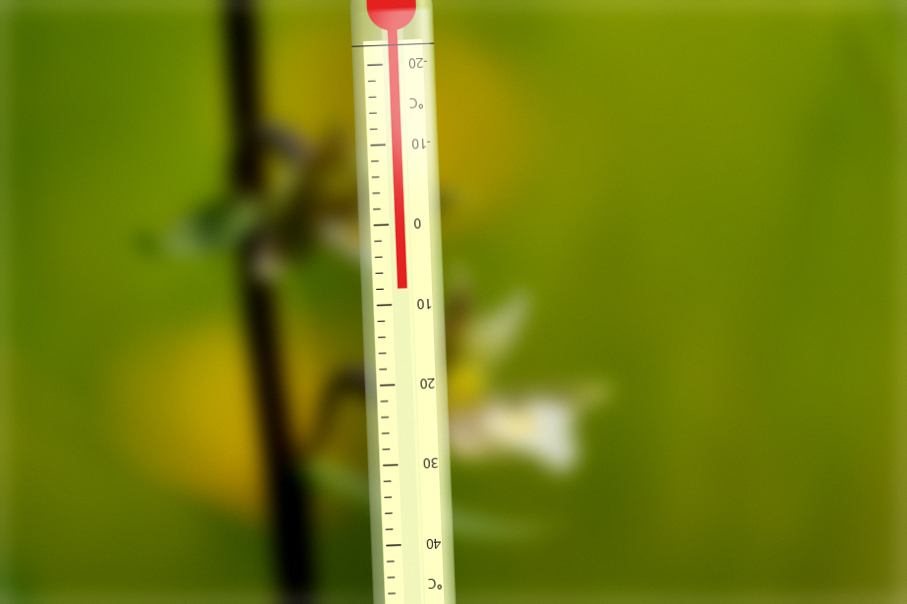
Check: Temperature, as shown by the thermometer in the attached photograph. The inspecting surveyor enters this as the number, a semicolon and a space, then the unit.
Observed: 8; °C
